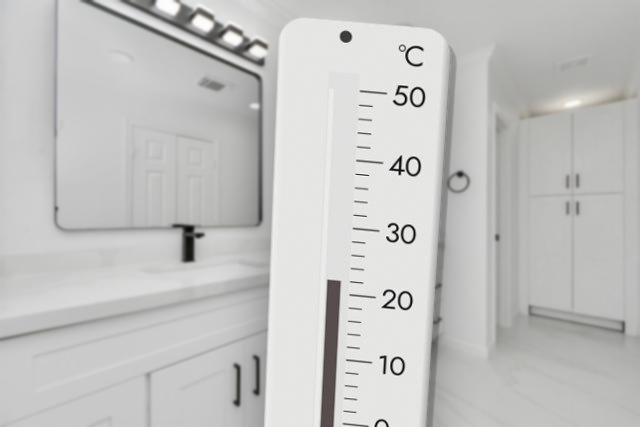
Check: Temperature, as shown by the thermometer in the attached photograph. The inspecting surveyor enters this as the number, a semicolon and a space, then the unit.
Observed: 22; °C
